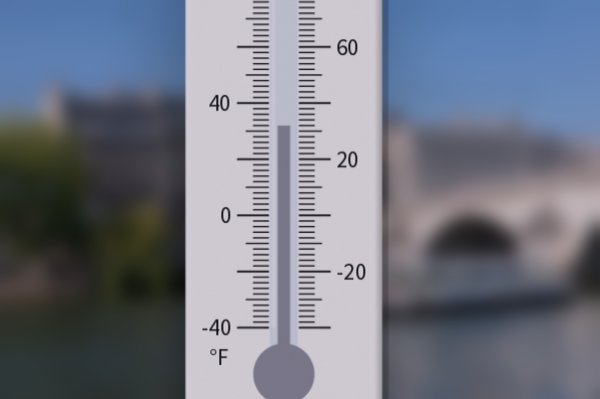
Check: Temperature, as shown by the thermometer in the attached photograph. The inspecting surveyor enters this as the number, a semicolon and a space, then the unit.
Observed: 32; °F
